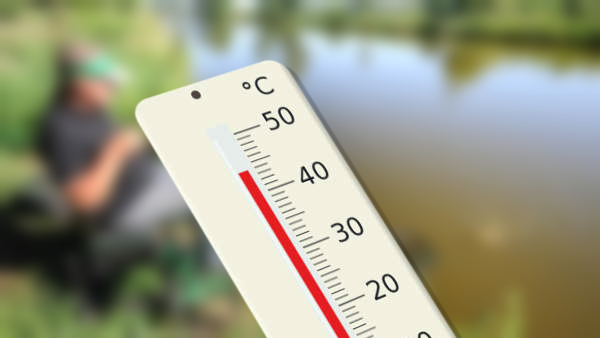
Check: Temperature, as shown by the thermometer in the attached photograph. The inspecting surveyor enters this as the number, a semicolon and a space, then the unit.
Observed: 44; °C
